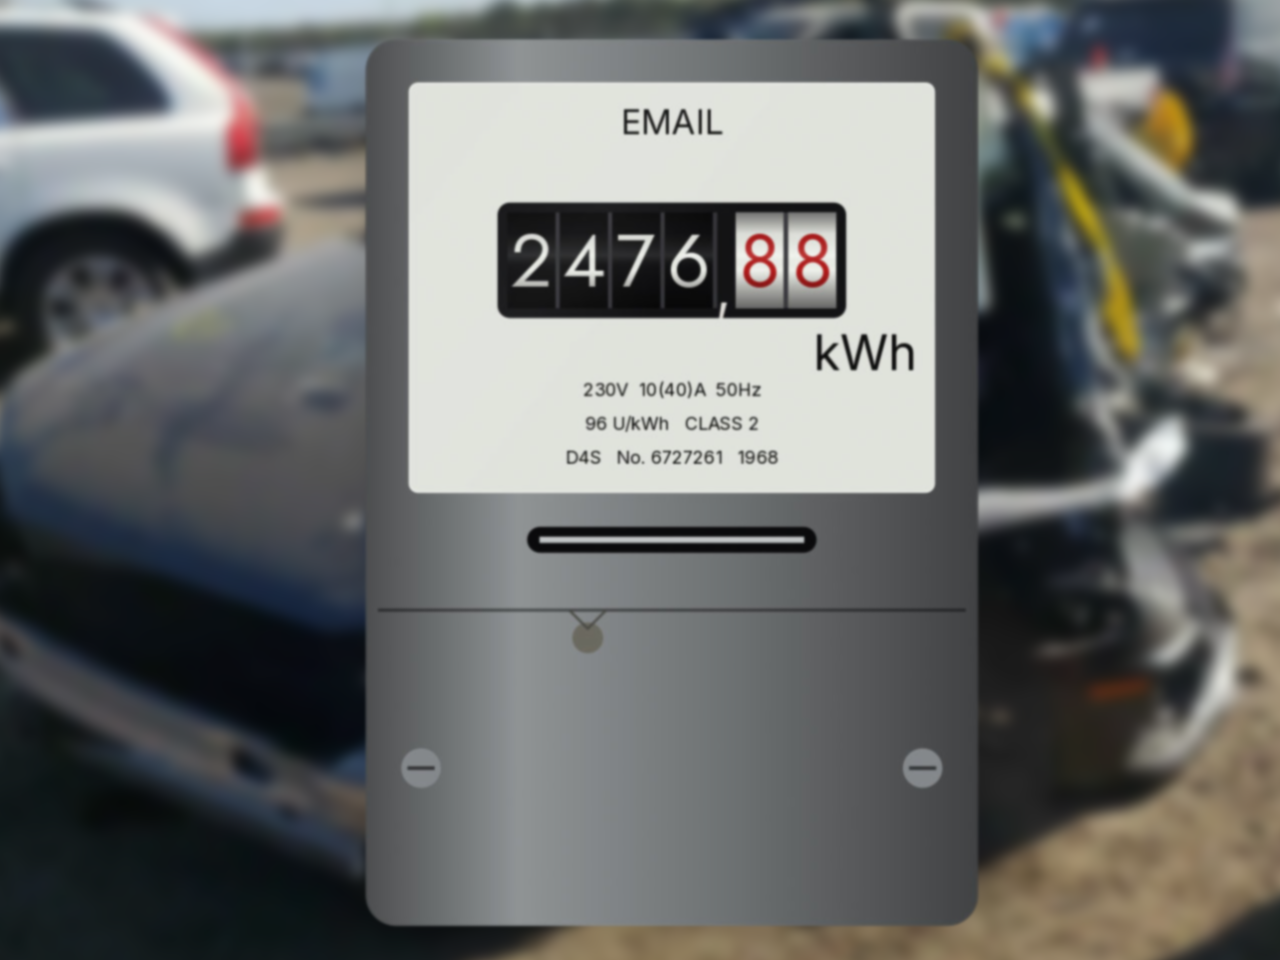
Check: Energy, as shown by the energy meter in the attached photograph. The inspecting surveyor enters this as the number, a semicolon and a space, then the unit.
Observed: 2476.88; kWh
